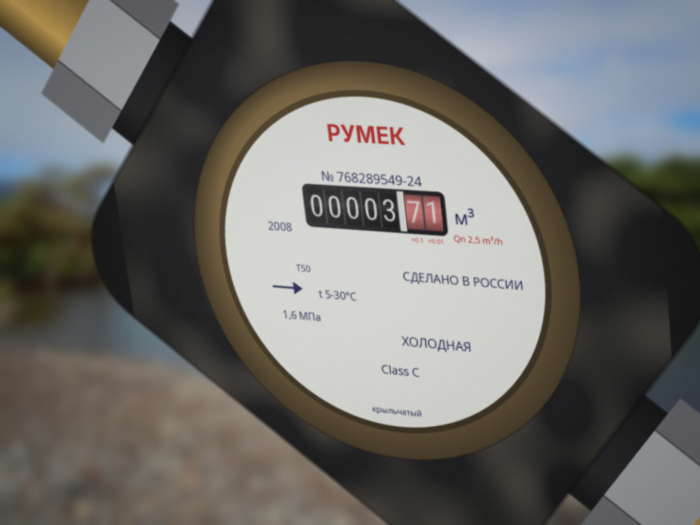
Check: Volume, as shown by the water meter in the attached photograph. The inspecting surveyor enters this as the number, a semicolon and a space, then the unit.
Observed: 3.71; m³
